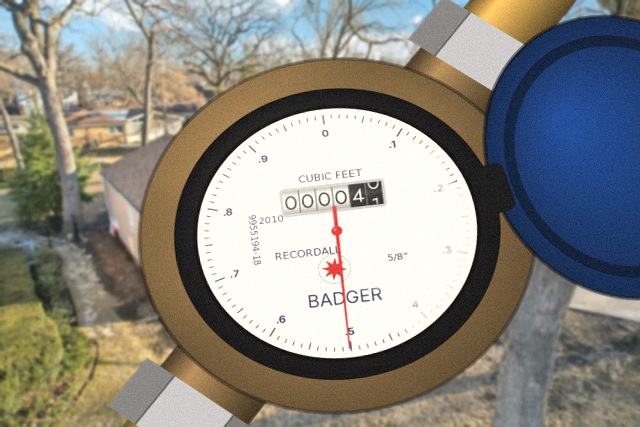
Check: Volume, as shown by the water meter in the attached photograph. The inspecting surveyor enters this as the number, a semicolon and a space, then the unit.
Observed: 40.50; ft³
